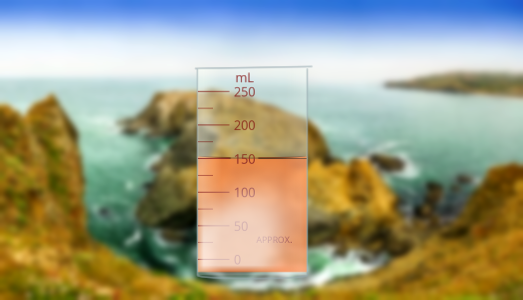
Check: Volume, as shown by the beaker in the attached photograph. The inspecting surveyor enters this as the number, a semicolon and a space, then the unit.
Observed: 150; mL
